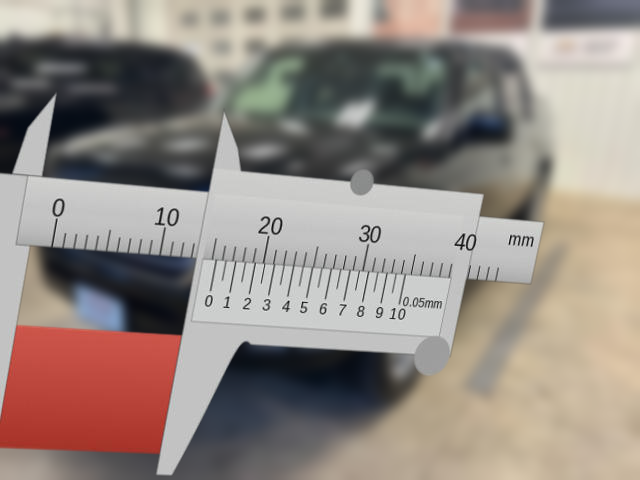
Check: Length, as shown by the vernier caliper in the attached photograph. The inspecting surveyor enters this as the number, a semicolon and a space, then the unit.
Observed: 15.4; mm
